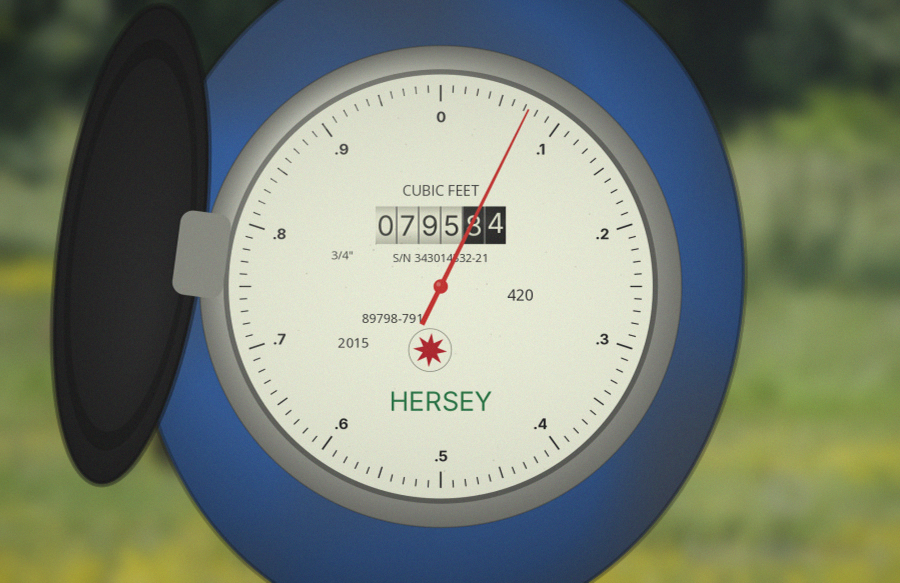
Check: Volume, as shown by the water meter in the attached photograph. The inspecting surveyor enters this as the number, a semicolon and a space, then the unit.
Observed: 79584.07; ft³
